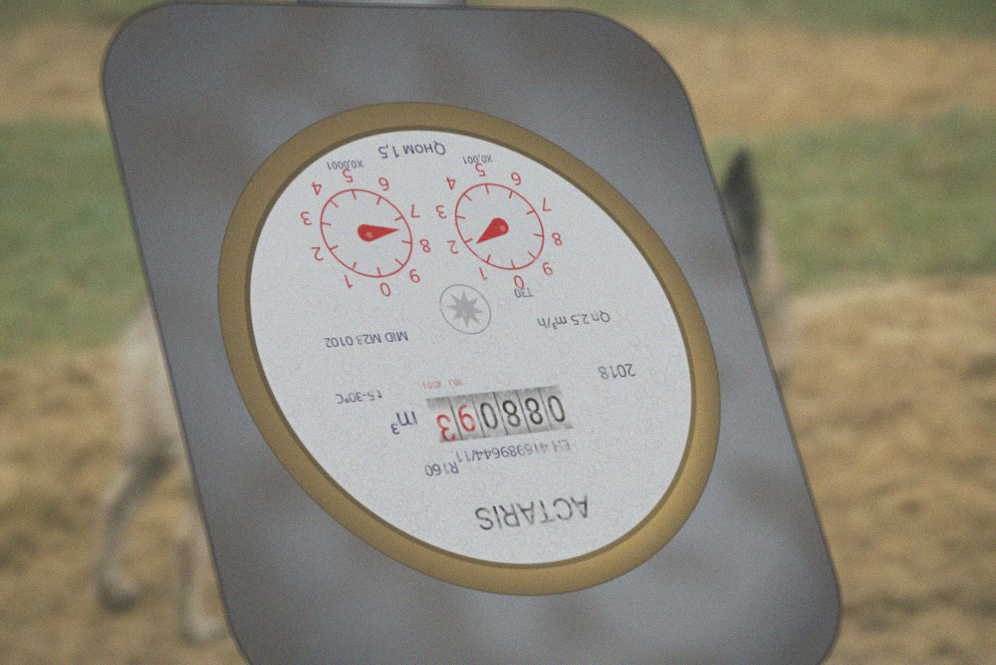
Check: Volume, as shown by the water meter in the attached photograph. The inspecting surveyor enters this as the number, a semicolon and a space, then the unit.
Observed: 880.9317; m³
